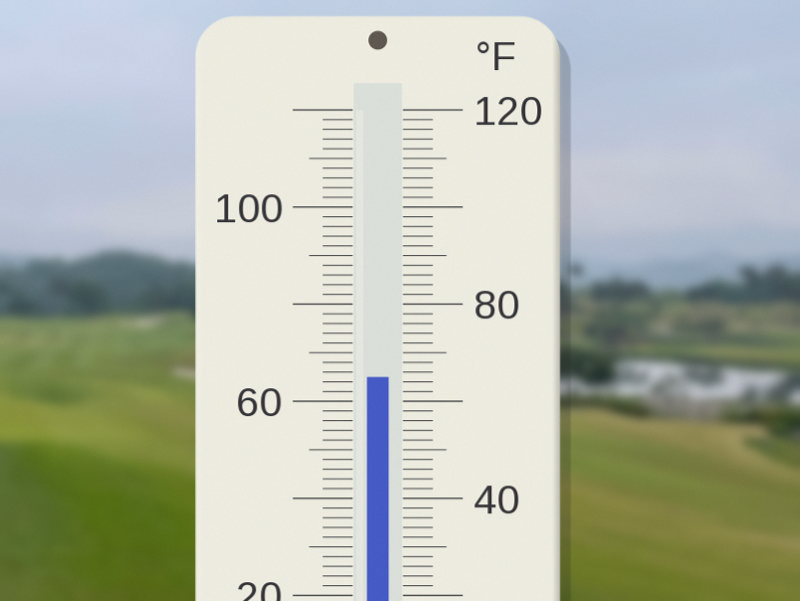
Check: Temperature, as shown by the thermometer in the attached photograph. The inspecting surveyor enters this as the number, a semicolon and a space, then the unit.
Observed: 65; °F
